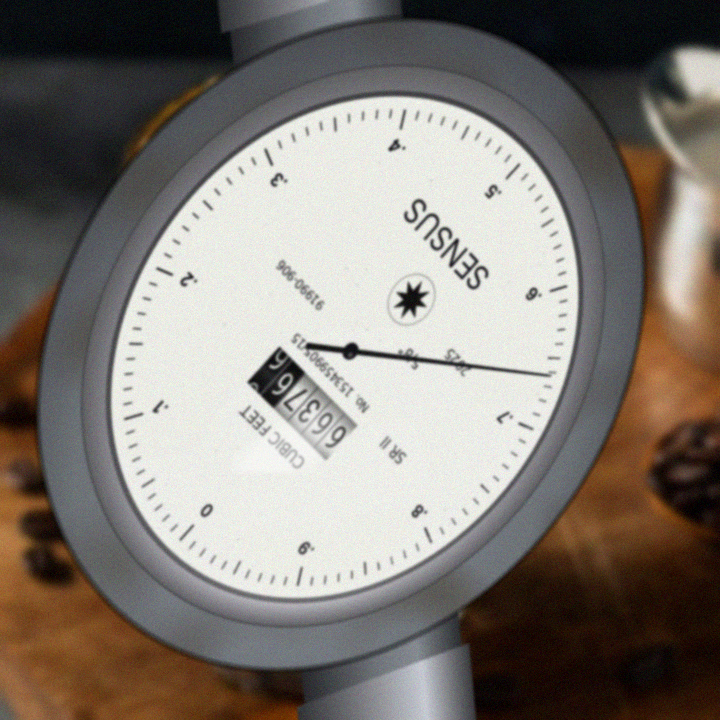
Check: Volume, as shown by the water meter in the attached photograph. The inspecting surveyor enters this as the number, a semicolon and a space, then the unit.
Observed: 663765.66; ft³
